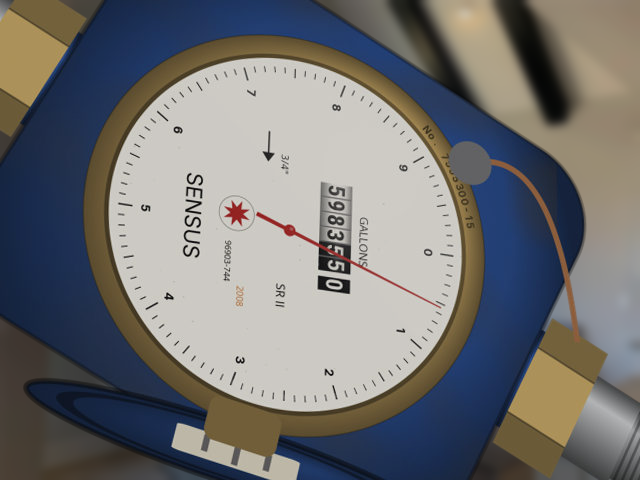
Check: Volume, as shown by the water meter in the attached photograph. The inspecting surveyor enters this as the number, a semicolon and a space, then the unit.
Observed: 5983550.5; gal
